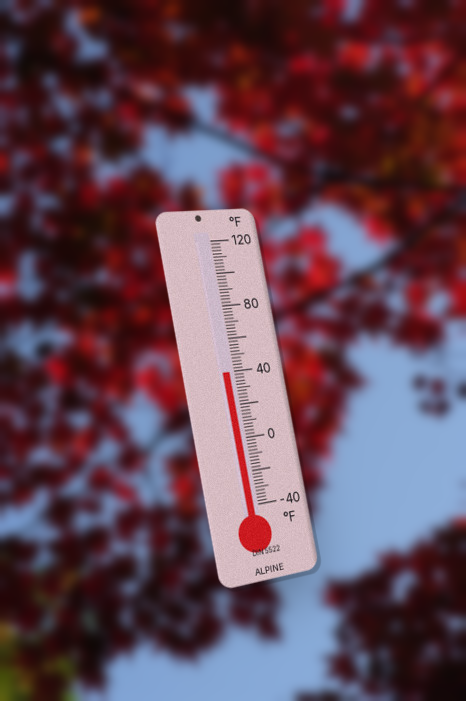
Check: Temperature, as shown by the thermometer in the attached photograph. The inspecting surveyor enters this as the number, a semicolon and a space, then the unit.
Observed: 40; °F
